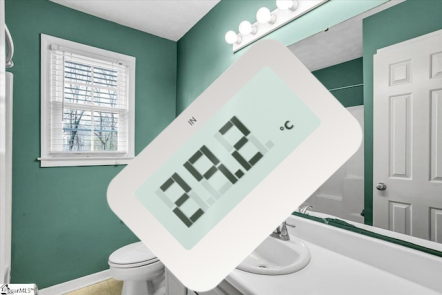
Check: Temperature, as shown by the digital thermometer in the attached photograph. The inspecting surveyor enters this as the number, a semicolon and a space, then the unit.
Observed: 29.2; °C
